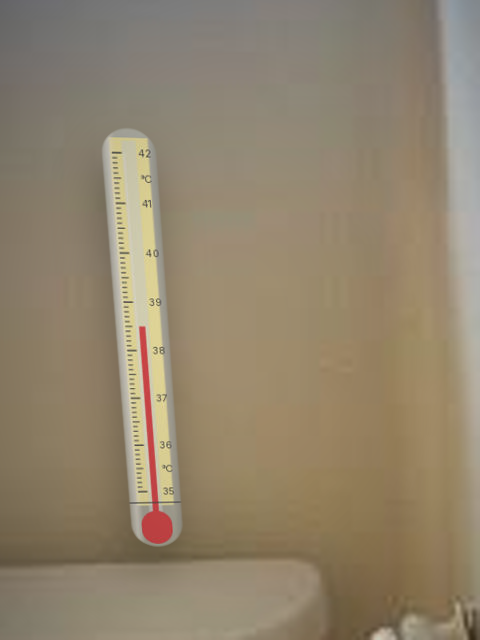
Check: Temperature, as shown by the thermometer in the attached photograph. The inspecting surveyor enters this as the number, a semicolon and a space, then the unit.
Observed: 38.5; °C
